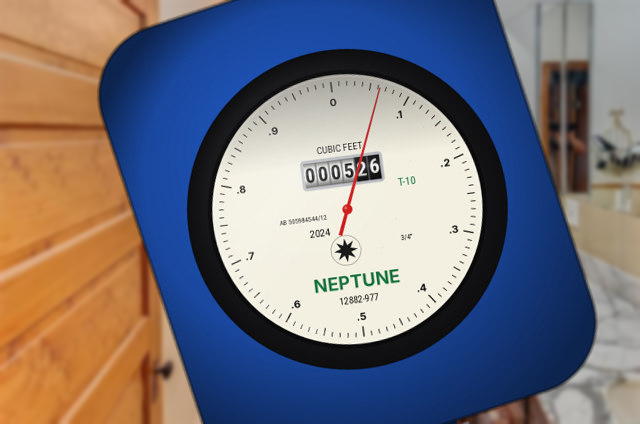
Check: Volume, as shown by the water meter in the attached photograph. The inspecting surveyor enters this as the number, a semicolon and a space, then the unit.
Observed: 526.06; ft³
